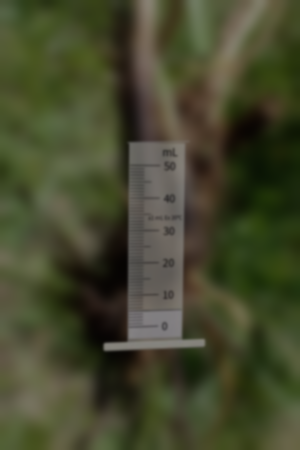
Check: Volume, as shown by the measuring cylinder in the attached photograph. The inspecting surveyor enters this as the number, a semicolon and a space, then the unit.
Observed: 5; mL
